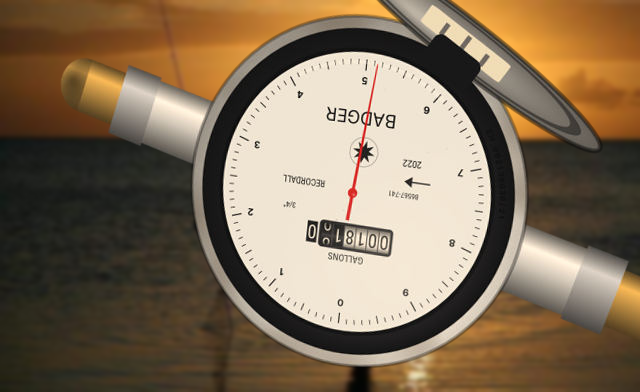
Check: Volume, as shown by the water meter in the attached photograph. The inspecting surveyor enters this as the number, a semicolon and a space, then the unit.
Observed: 18185.1; gal
